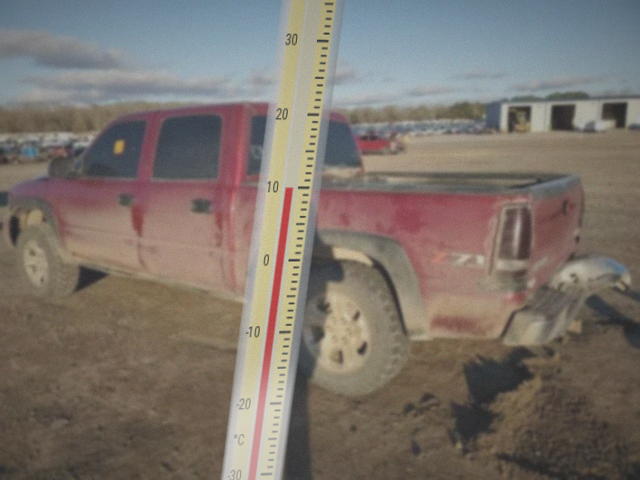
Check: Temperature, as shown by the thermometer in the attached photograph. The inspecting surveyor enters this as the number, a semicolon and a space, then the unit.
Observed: 10; °C
